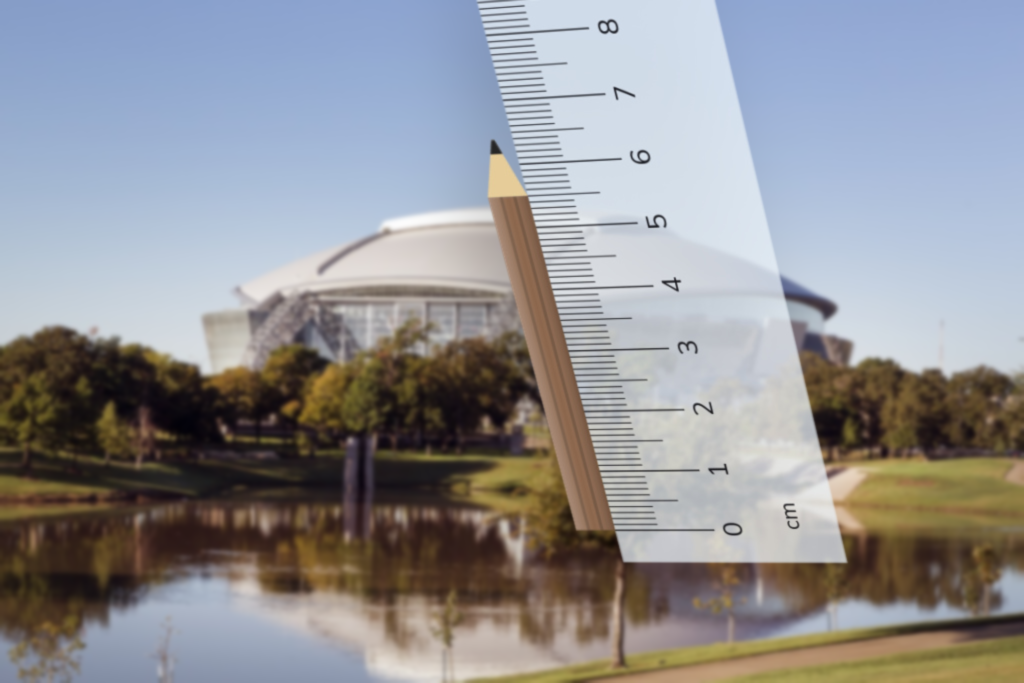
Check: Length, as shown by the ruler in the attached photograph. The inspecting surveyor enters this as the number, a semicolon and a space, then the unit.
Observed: 6.4; cm
